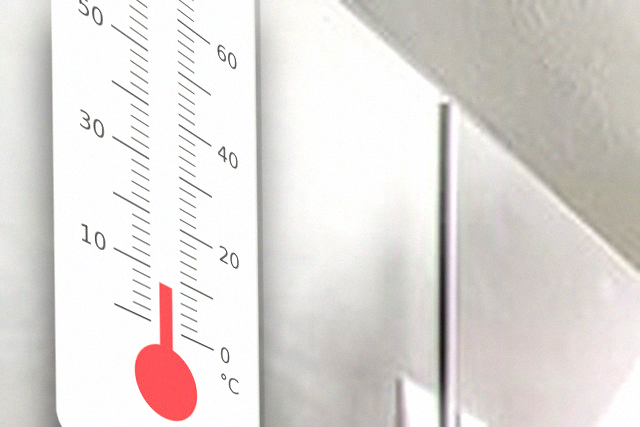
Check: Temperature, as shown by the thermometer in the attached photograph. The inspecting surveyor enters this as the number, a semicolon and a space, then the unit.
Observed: 8; °C
